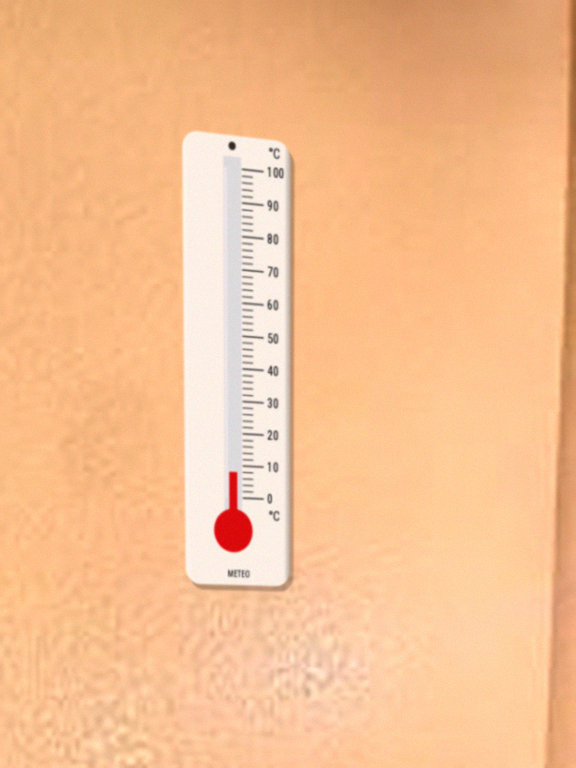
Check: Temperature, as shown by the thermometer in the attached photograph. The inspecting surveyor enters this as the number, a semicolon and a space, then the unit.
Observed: 8; °C
